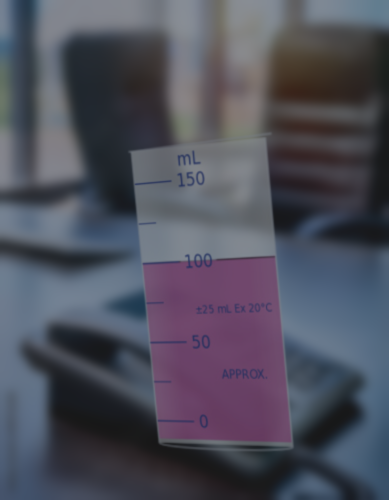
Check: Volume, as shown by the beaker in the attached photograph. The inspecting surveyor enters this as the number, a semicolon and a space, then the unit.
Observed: 100; mL
